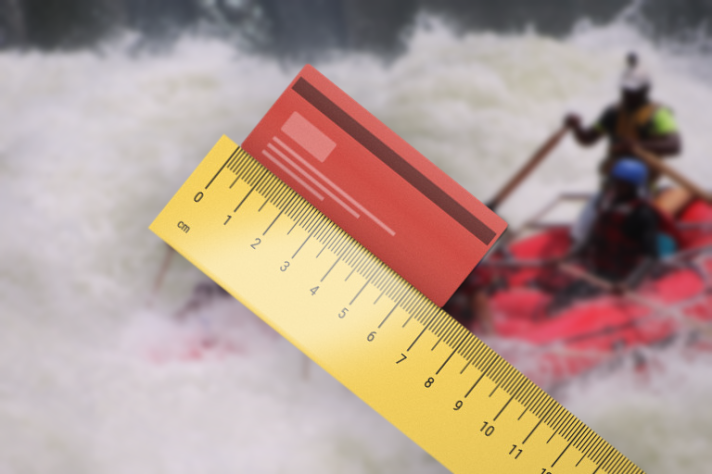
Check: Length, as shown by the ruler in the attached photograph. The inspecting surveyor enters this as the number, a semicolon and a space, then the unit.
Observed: 7; cm
